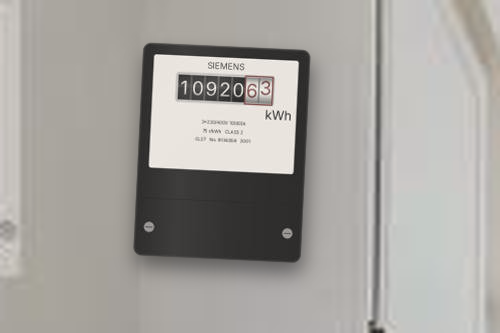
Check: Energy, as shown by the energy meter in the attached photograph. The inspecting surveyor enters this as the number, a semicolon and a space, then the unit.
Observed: 10920.63; kWh
